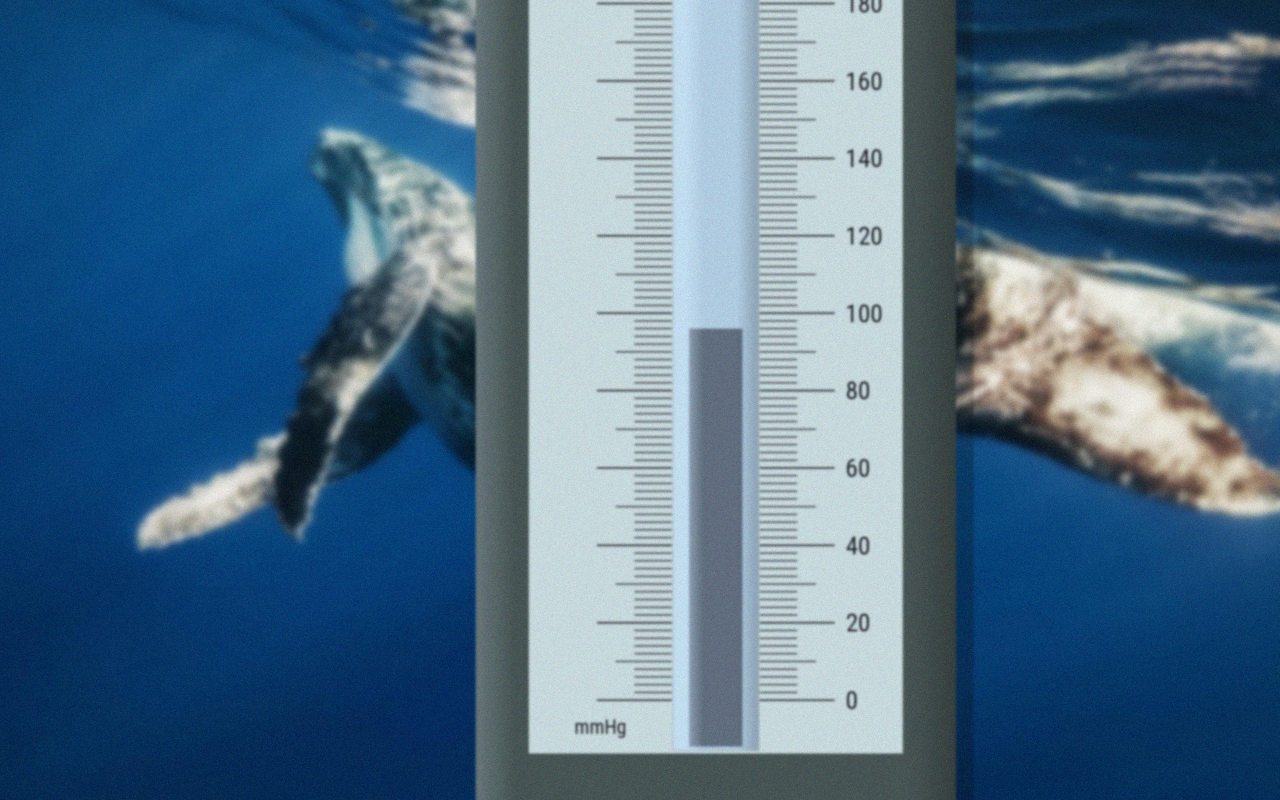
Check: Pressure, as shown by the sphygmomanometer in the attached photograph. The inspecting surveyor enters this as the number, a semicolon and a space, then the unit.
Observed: 96; mmHg
